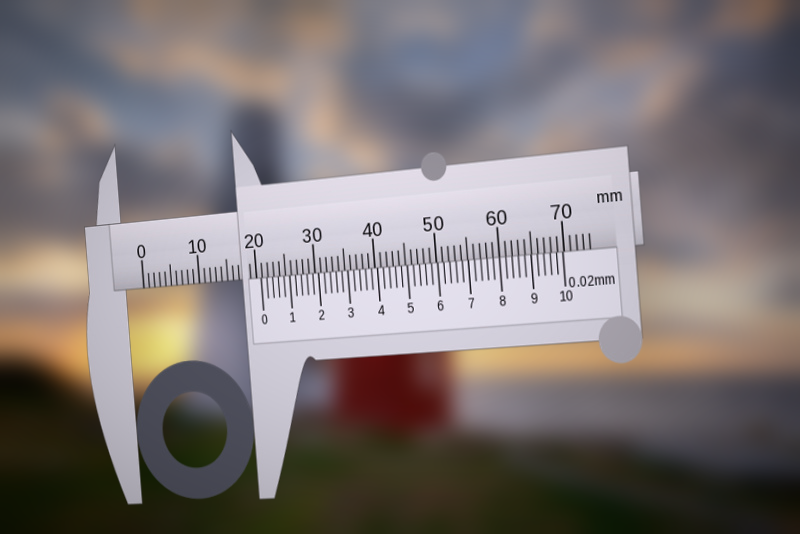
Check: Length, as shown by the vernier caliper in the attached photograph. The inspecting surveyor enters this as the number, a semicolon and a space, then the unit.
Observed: 20.8; mm
